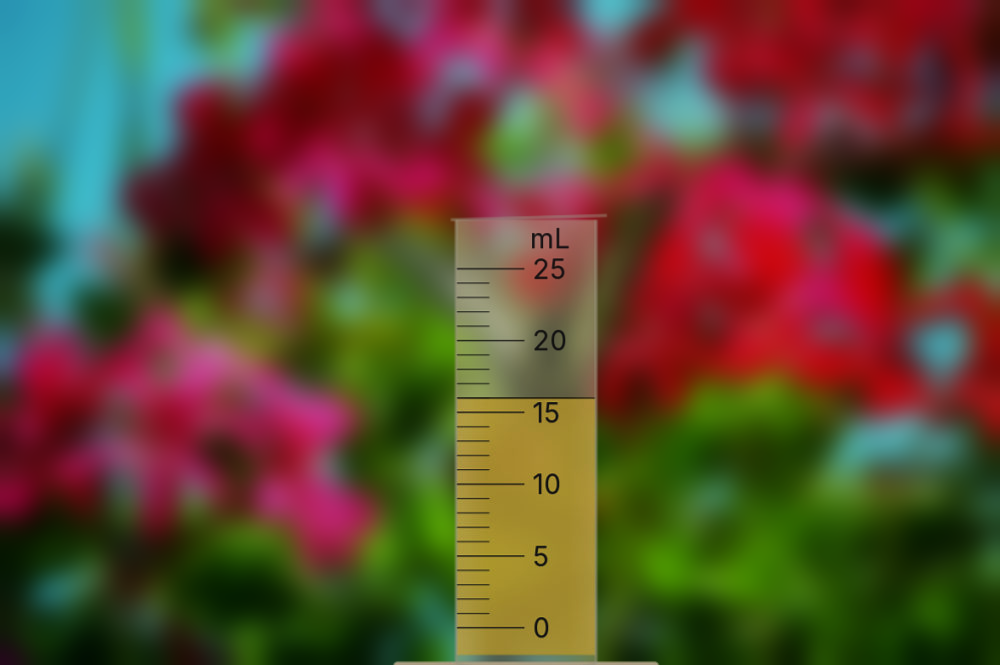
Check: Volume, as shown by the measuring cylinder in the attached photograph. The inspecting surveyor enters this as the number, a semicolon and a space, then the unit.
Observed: 16; mL
